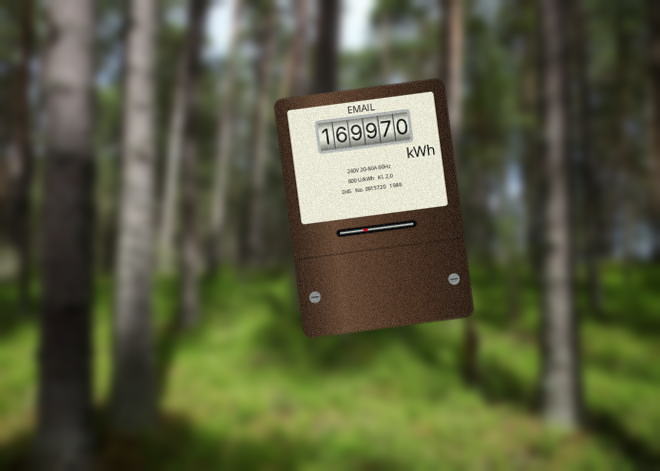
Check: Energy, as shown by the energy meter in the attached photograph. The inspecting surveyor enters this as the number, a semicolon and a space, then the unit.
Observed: 169970; kWh
